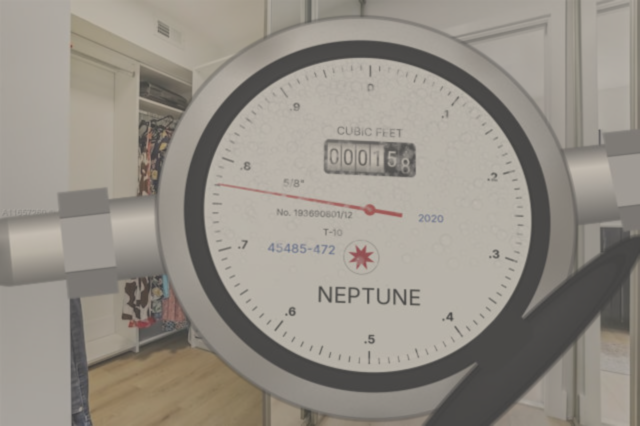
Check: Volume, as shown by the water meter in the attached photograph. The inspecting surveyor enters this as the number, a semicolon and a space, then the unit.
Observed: 157.77; ft³
